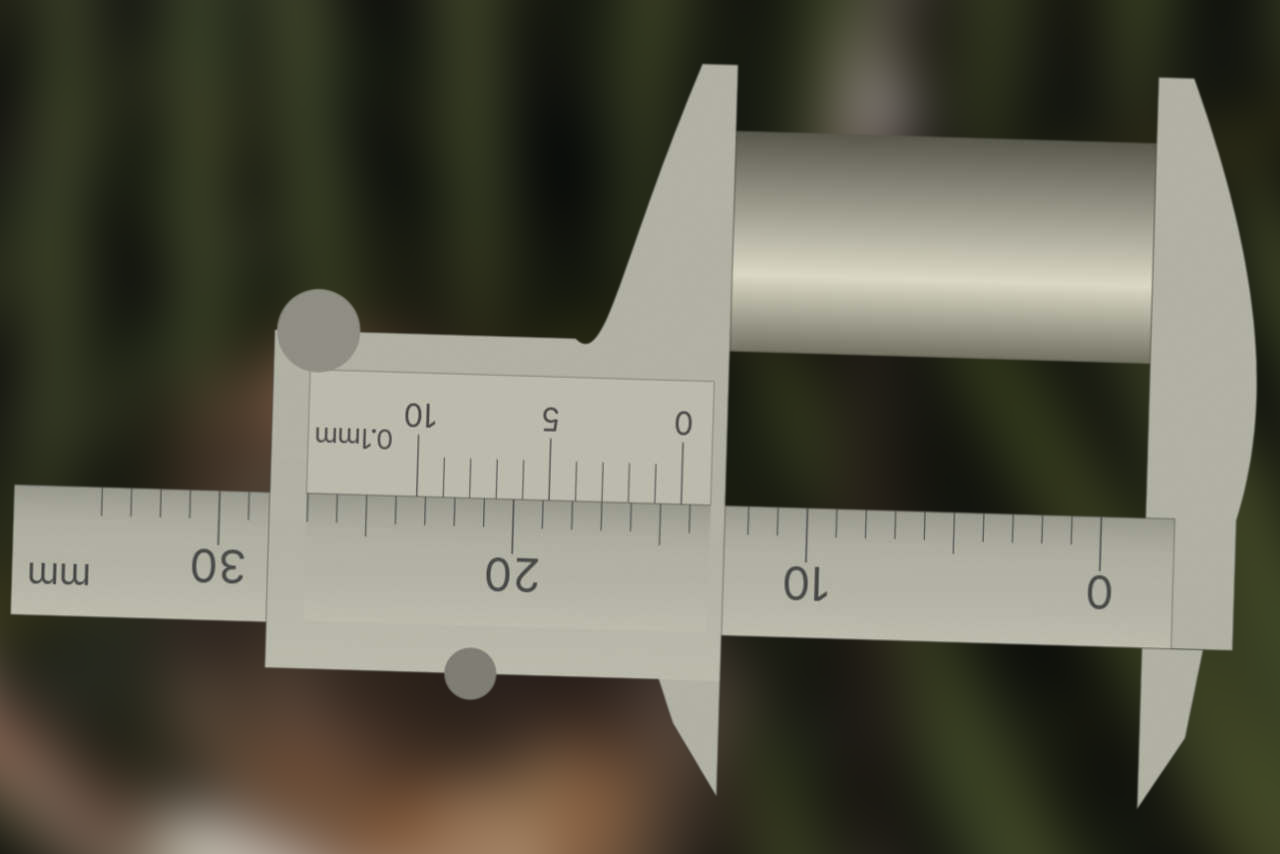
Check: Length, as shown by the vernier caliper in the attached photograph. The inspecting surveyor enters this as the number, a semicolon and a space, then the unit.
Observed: 14.3; mm
